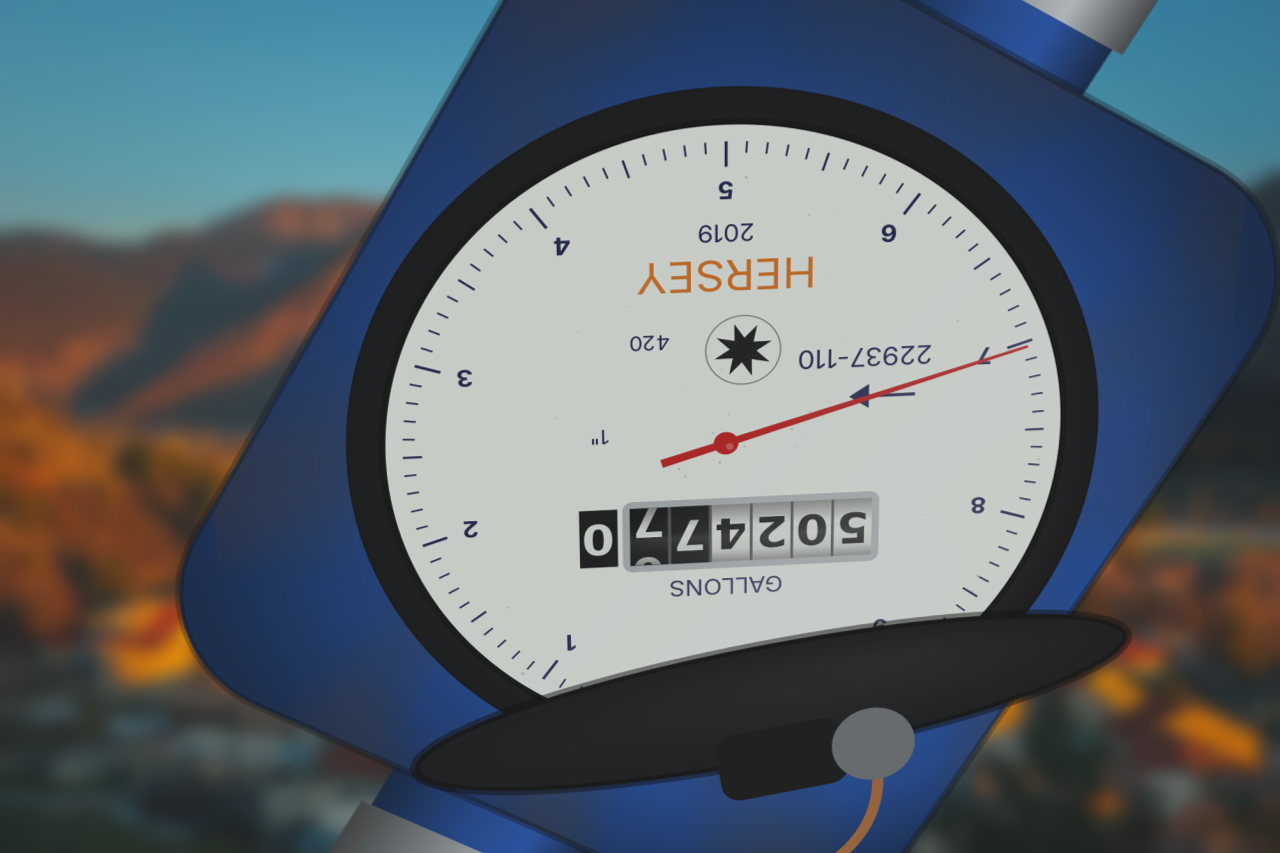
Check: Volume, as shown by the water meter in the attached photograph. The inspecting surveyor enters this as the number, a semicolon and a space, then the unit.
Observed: 5024767.0; gal
